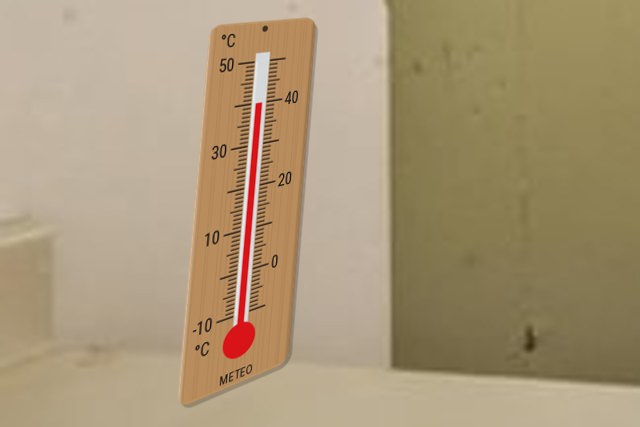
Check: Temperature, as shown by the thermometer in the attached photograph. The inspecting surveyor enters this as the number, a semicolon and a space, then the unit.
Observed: 40; °C
